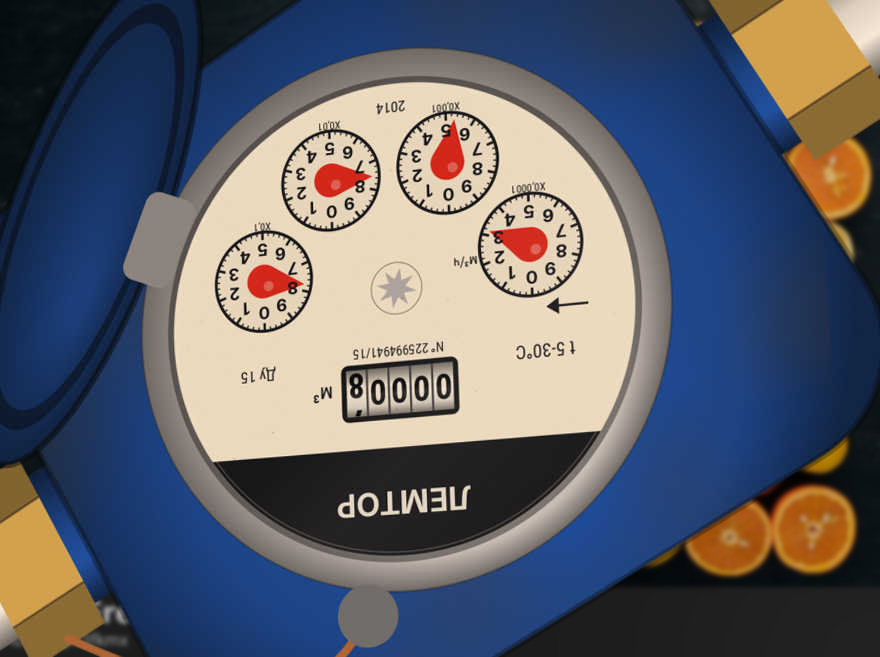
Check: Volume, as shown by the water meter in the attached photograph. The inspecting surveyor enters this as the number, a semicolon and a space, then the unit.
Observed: 7.7753; m³
